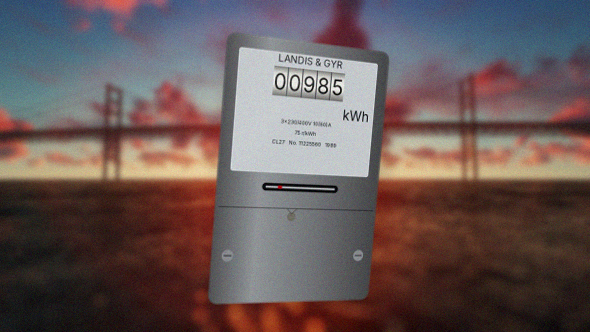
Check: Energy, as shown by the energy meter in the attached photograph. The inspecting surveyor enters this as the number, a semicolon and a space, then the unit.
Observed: 985; kWh
